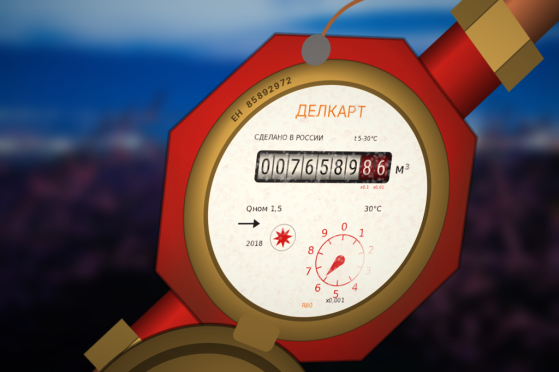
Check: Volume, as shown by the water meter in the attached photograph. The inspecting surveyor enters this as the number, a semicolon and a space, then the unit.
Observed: 76589.866; m³
